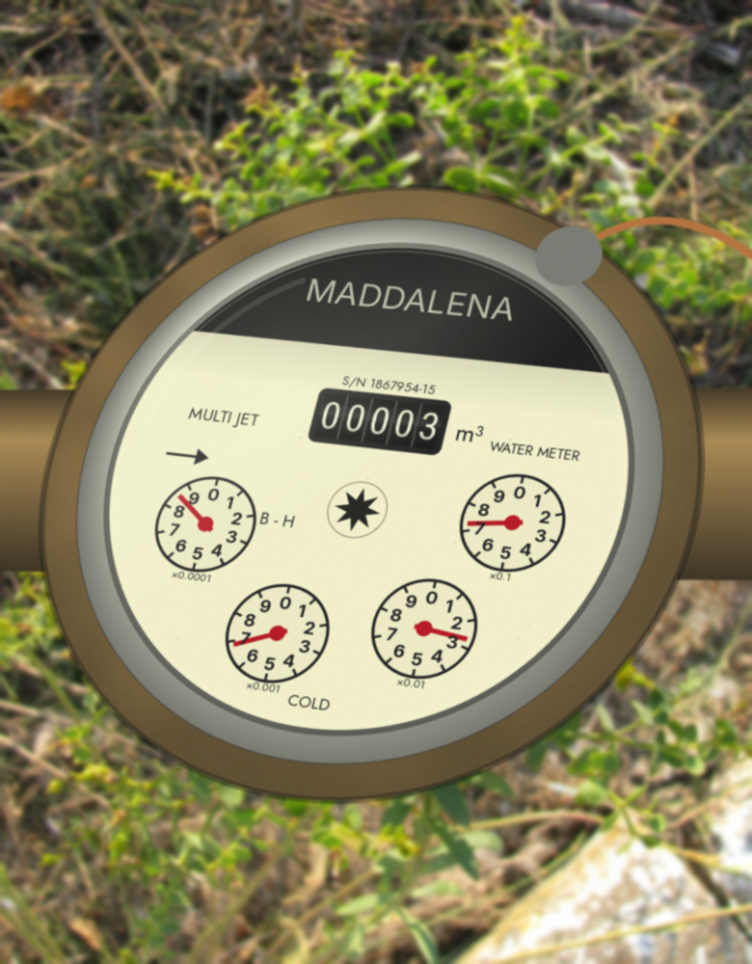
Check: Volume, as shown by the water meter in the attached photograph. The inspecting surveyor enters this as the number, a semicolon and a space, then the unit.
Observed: 3.7268; m³
